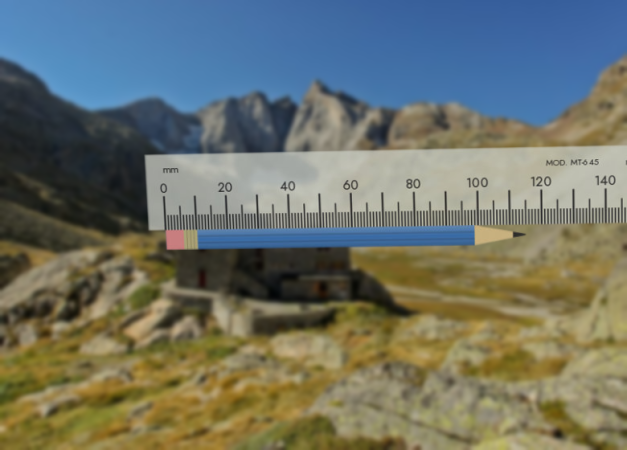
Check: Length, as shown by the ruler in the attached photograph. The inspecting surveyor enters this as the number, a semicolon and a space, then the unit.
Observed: 115; mm
